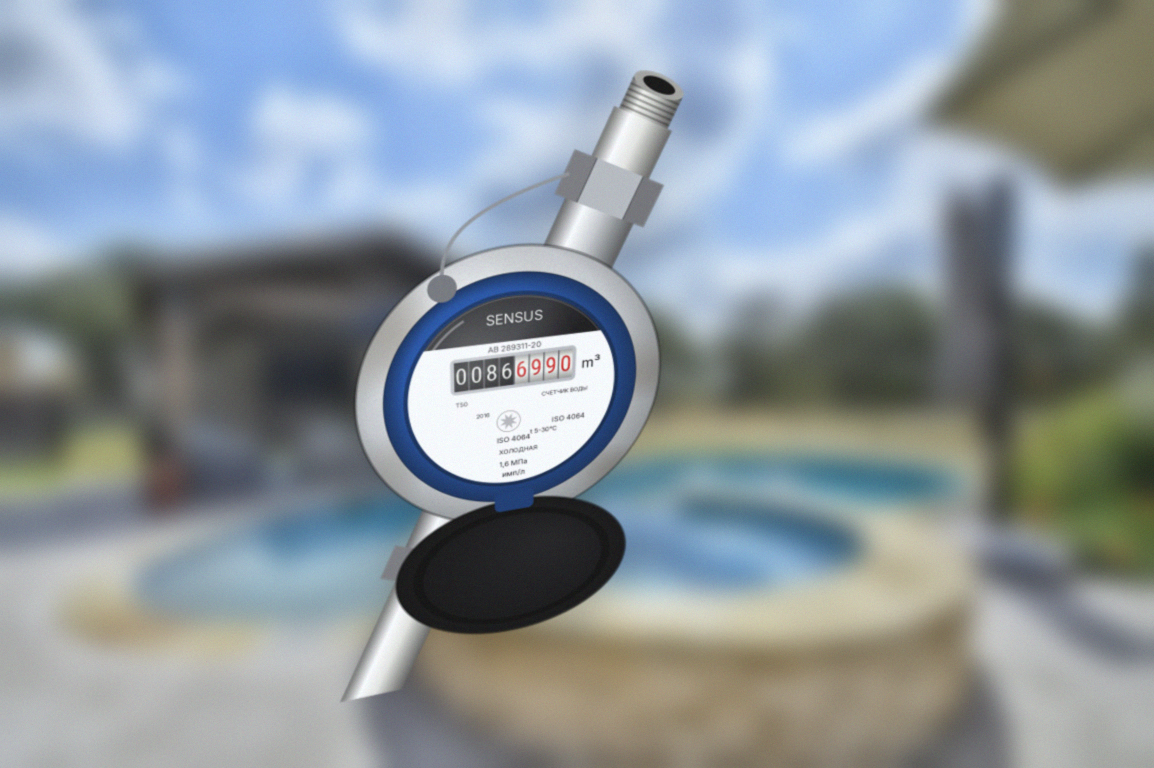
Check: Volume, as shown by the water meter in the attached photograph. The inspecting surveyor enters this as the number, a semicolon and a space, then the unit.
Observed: 86.6990; m³
